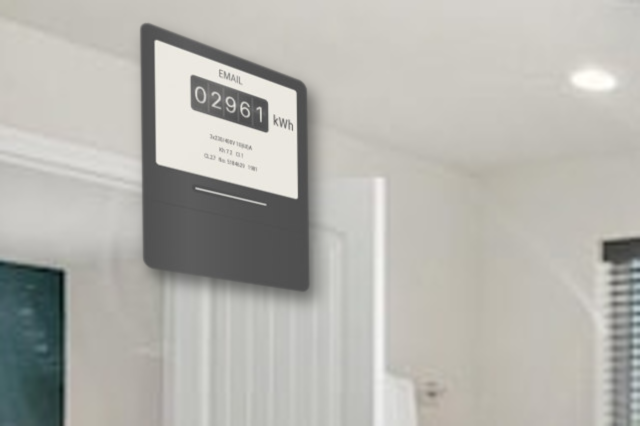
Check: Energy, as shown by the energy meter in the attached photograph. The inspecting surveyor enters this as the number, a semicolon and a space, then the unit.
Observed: 2961; kWh
